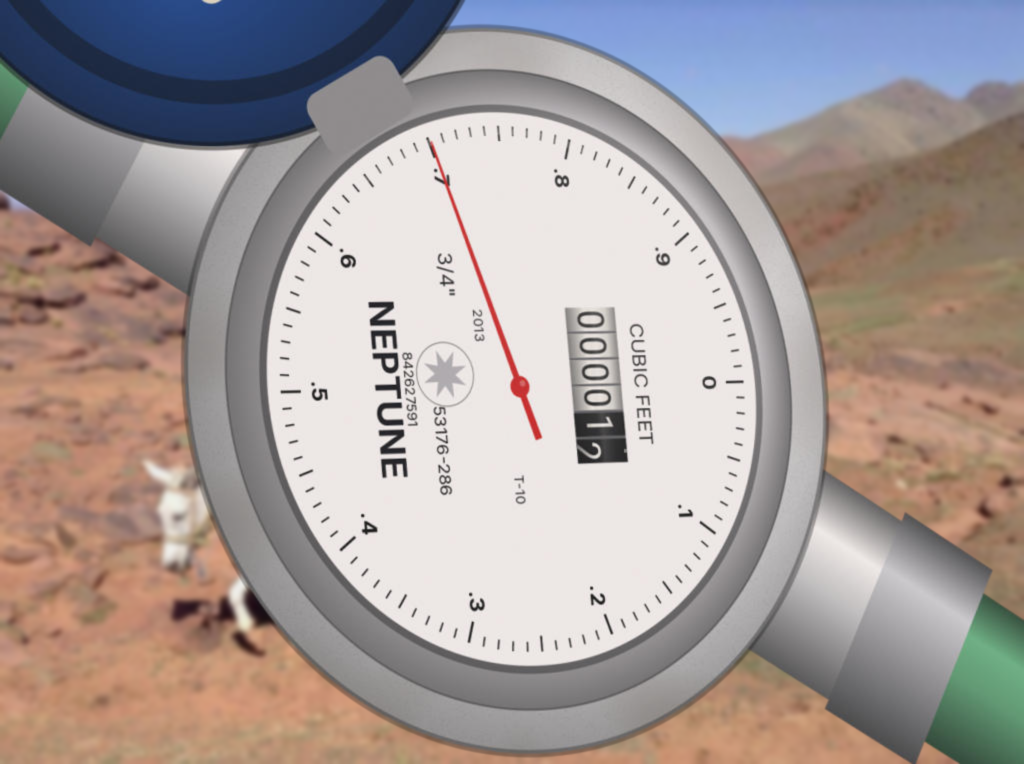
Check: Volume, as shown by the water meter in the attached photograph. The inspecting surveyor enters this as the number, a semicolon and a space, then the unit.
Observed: 11.70; ft³
